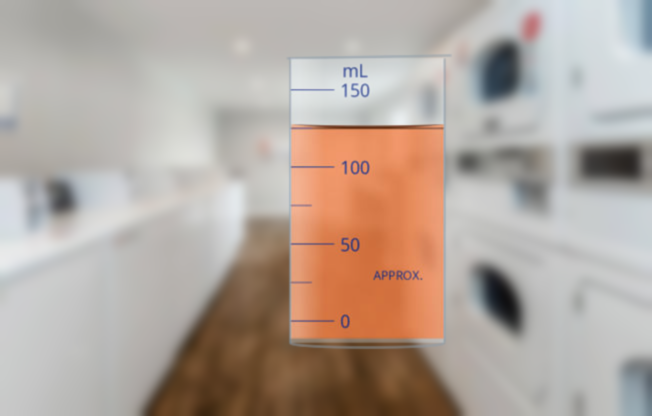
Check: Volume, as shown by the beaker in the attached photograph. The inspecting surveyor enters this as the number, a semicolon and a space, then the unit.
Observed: 125; mL
